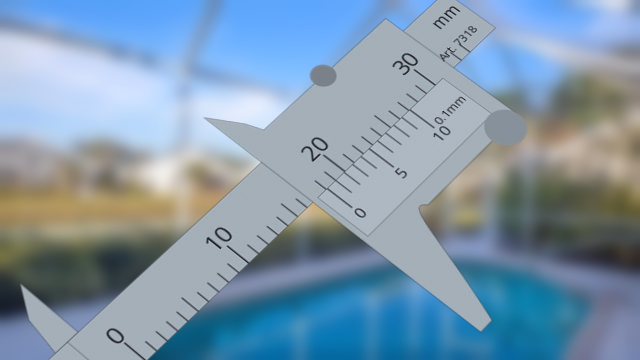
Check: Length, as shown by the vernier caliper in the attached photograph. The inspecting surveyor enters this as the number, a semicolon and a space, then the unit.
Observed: 18.1; mm
